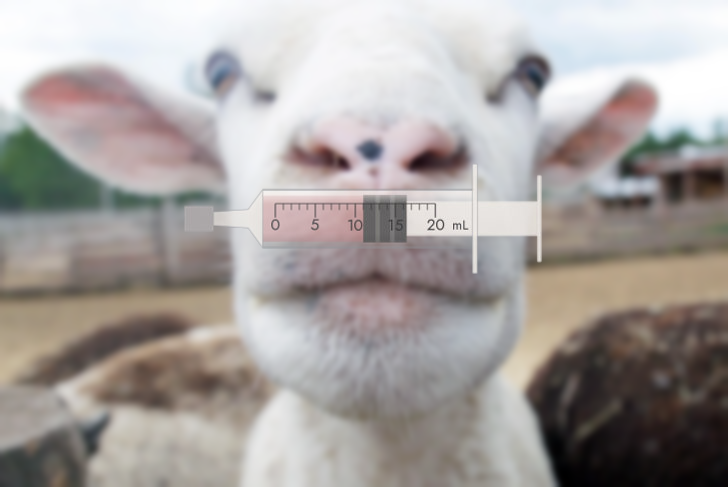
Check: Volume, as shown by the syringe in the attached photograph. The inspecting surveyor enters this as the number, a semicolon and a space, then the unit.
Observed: 11; mL
